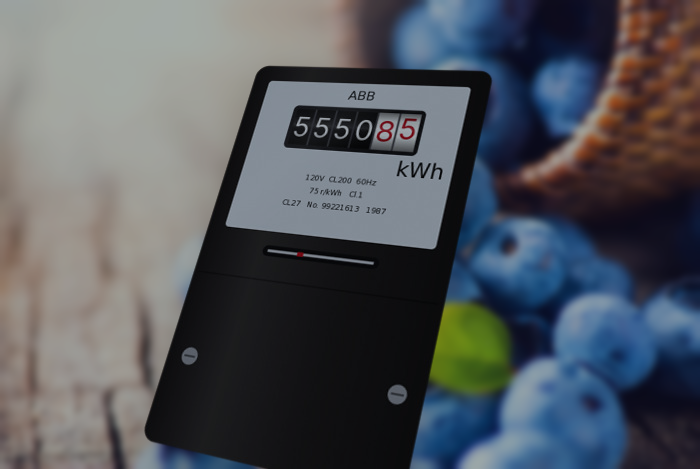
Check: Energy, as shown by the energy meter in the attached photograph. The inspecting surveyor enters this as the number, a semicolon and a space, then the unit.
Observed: 5550.85; kWh
